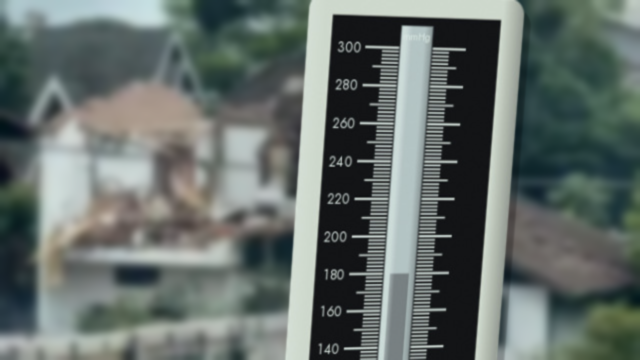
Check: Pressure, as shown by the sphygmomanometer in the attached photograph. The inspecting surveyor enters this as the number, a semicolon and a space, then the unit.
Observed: 180; mmHg
